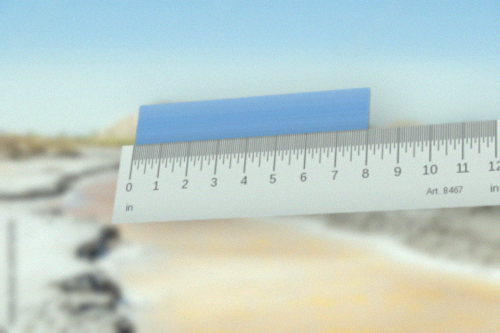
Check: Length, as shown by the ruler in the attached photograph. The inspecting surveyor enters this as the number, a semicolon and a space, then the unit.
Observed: 8; in
